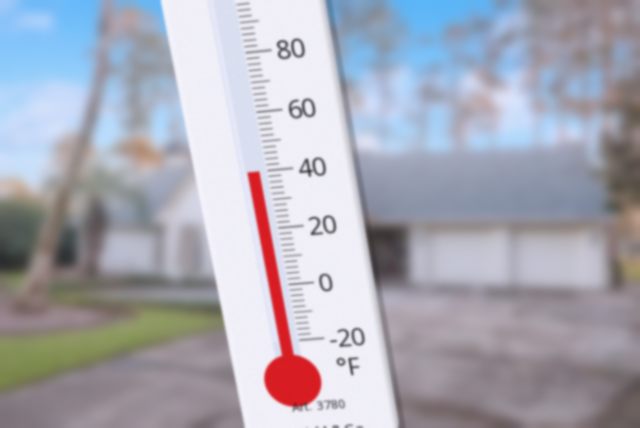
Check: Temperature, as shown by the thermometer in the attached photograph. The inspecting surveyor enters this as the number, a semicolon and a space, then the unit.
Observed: 40; °F
